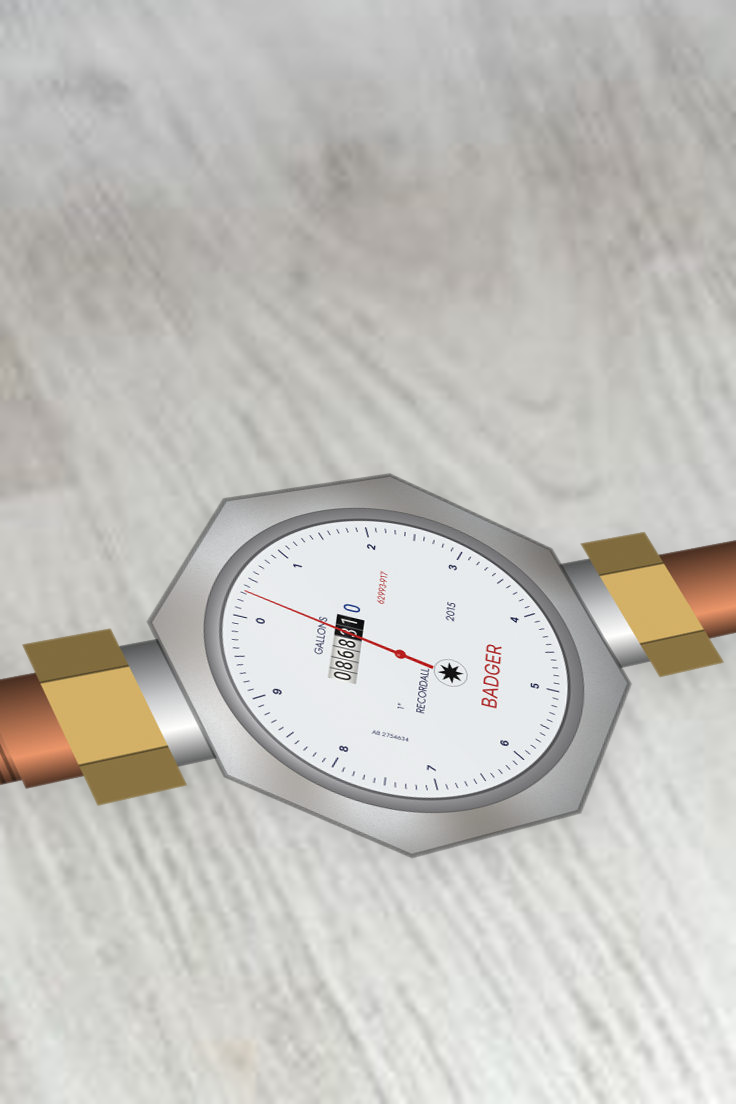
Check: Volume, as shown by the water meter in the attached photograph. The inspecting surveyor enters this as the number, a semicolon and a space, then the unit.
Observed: 868310.3; gal
